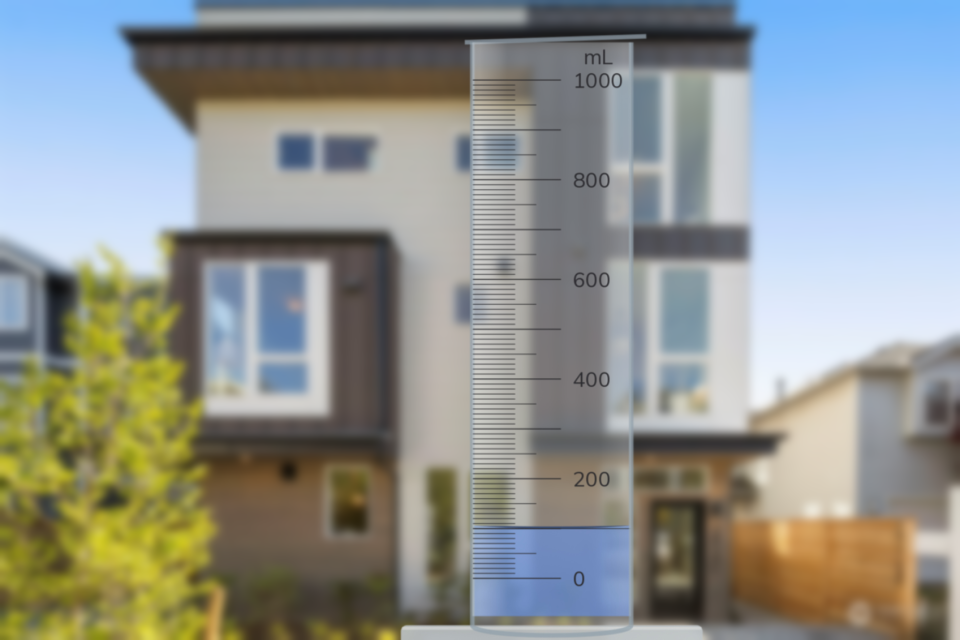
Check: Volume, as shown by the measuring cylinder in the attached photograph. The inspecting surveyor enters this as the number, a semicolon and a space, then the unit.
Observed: 100; mL
